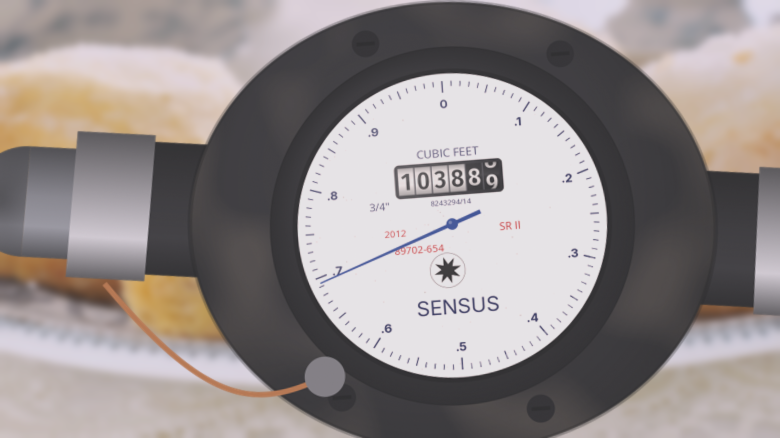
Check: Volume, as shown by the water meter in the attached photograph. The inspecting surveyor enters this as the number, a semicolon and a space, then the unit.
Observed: 103888.69; ft³
